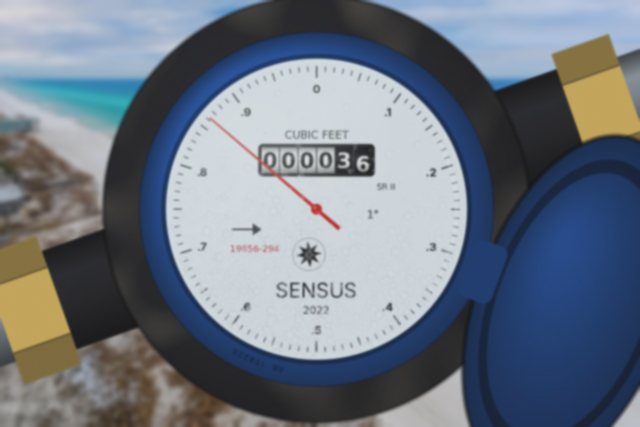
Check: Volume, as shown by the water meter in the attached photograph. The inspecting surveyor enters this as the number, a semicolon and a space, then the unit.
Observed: 35.86; ft³
